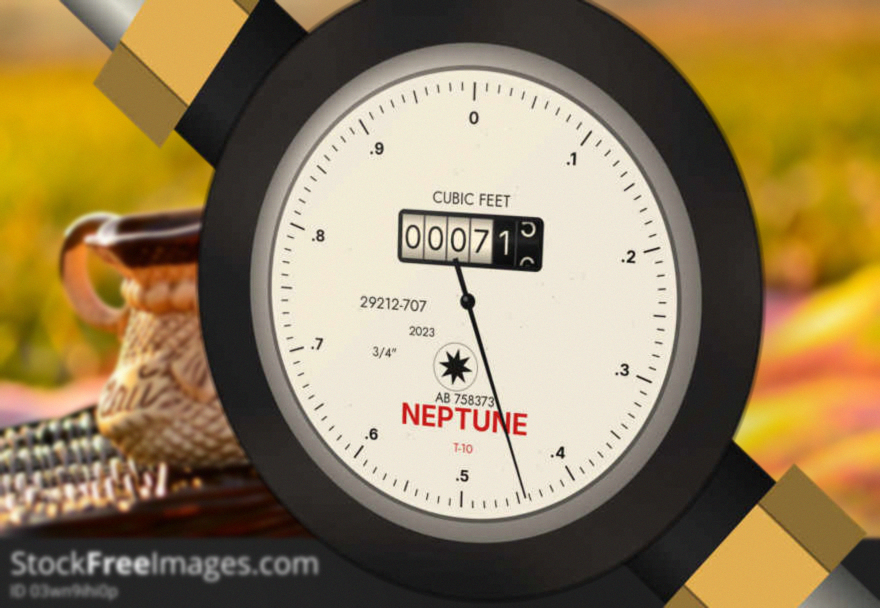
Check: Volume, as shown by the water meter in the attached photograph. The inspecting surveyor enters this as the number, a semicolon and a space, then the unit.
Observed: 715.44; ft³
